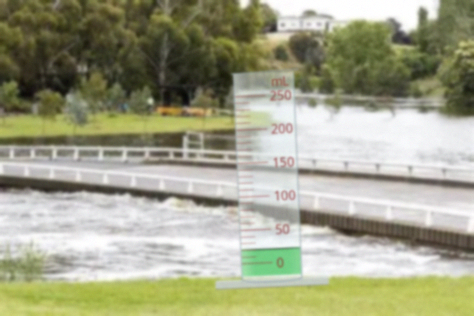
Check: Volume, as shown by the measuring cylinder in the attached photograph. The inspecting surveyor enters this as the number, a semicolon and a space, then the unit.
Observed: 20; mL
